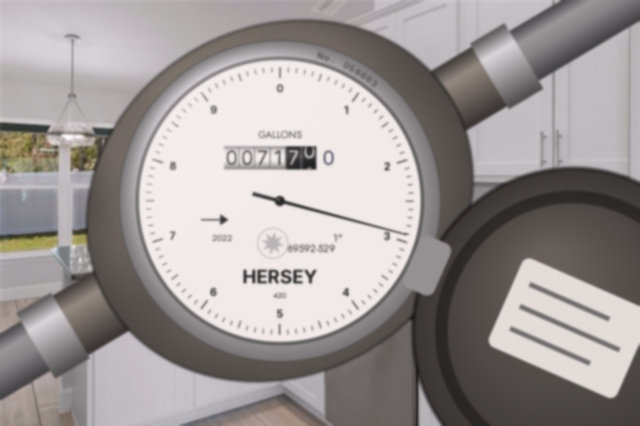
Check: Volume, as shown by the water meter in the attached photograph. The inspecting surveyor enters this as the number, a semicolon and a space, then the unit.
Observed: 71702.9; gal
